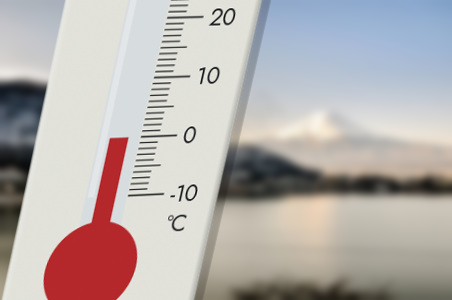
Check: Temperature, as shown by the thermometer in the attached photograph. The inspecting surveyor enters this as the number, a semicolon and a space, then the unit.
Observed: 0; °C
